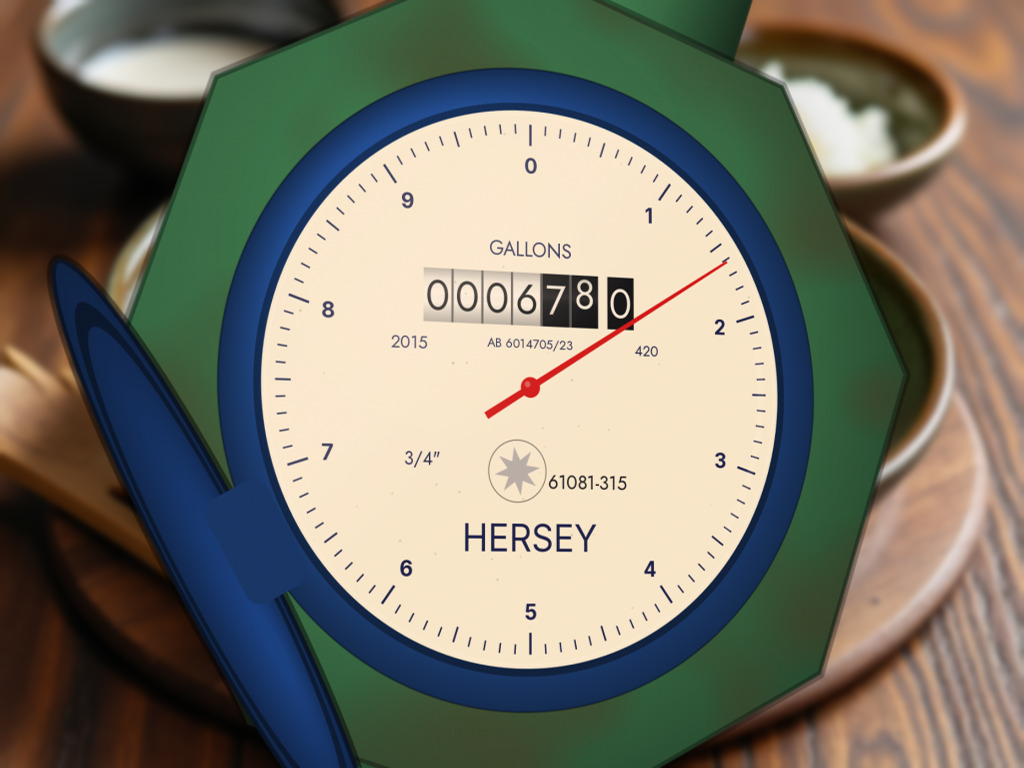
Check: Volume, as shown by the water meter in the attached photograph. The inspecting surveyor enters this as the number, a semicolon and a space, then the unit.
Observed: 6781.6; gal
